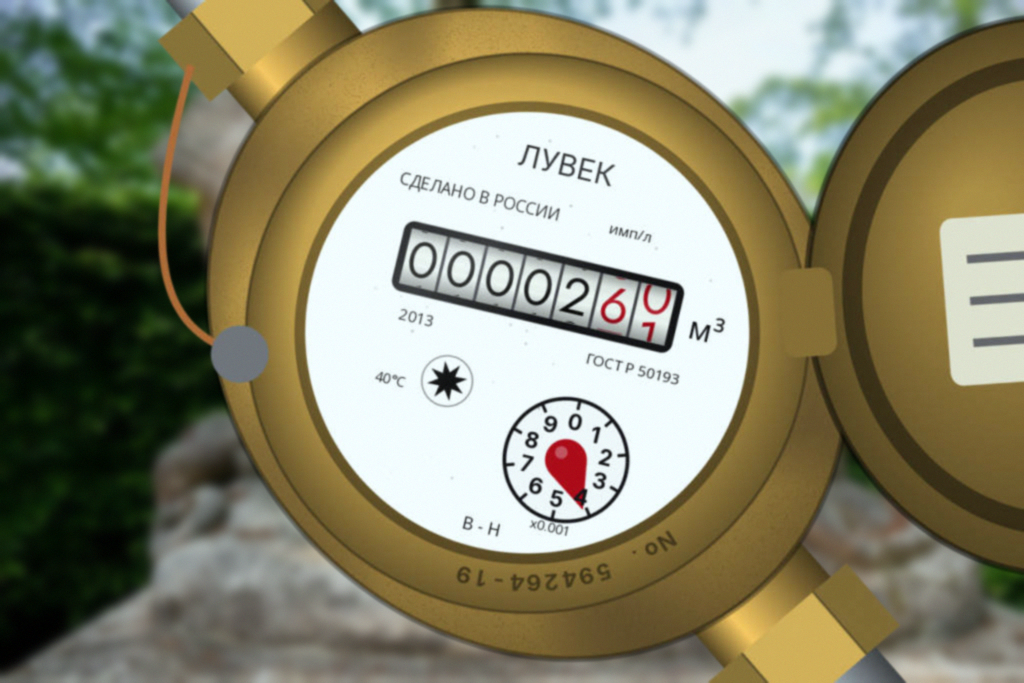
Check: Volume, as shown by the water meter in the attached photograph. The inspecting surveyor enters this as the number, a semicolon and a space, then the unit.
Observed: 2.604; m³
